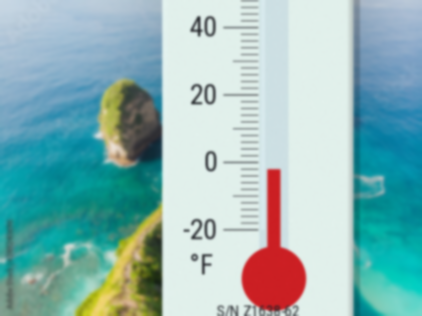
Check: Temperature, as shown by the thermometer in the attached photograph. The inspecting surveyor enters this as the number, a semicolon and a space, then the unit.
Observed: -2; °F
